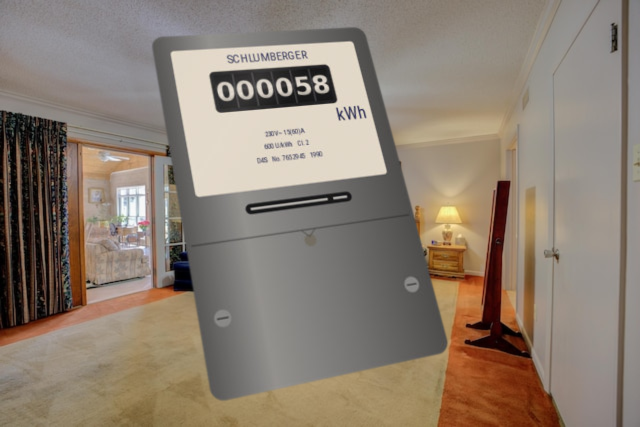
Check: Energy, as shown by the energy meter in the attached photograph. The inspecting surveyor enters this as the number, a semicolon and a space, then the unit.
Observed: 58; kWh
